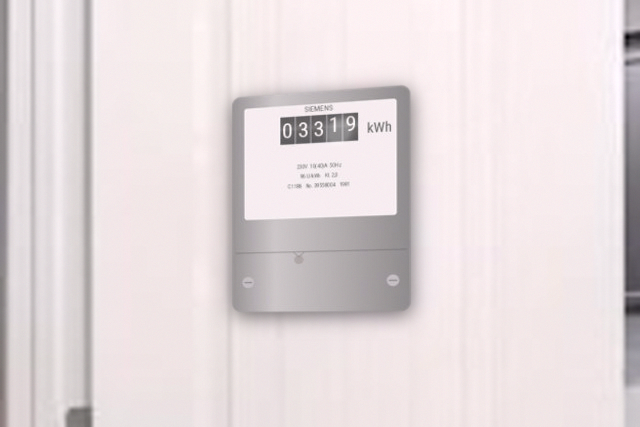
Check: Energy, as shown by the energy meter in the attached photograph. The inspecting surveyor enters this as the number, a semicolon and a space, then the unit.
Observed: 3319; kWh
